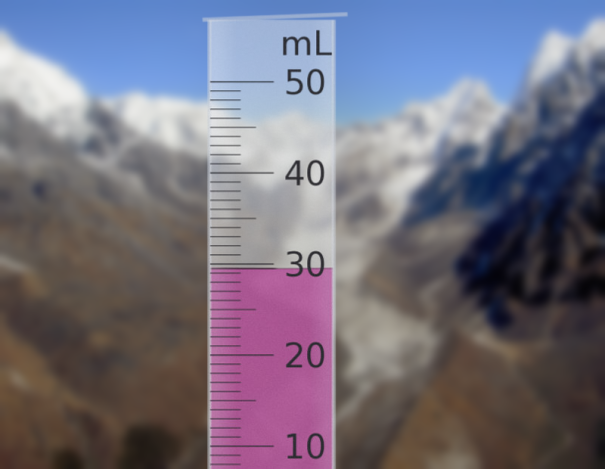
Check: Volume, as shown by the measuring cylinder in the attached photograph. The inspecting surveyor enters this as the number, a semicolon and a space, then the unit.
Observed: 29.5; mL
